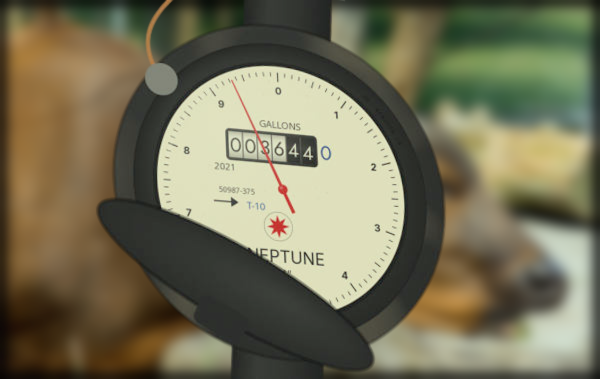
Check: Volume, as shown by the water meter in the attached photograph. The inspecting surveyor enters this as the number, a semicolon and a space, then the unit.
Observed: 36439.3; gal
